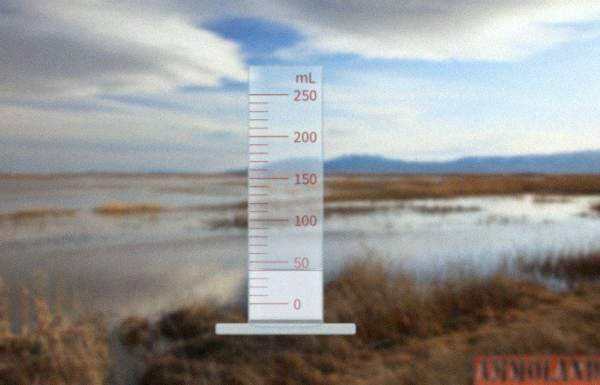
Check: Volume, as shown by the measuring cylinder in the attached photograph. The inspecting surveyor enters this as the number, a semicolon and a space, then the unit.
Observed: 40; mL
